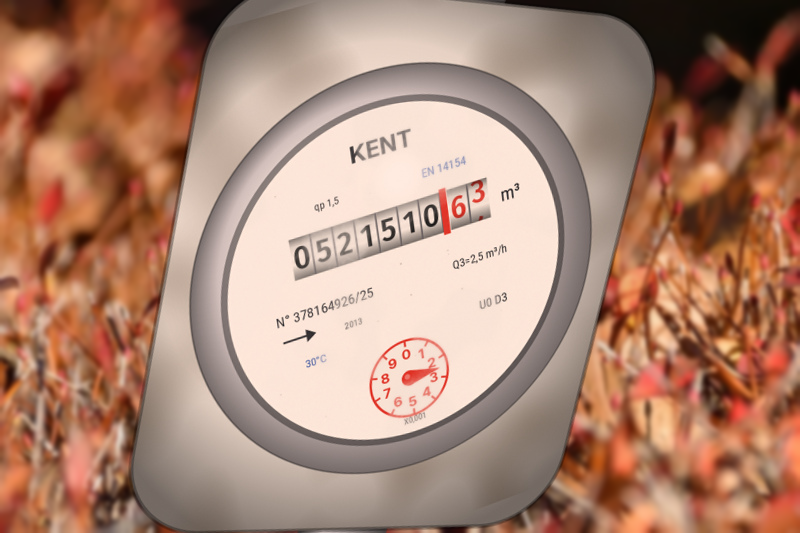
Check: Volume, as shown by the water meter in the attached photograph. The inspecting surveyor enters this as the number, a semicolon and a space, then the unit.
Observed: 521510.632; m³
